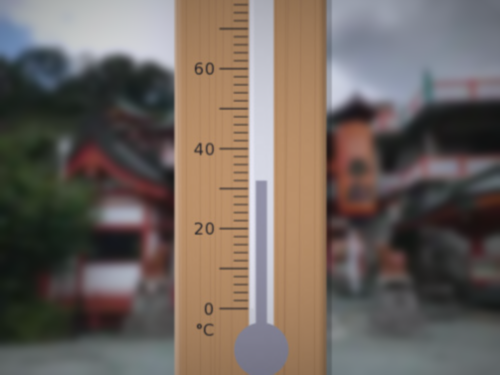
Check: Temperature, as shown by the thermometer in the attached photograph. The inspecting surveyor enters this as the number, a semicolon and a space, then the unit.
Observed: 32; °C
